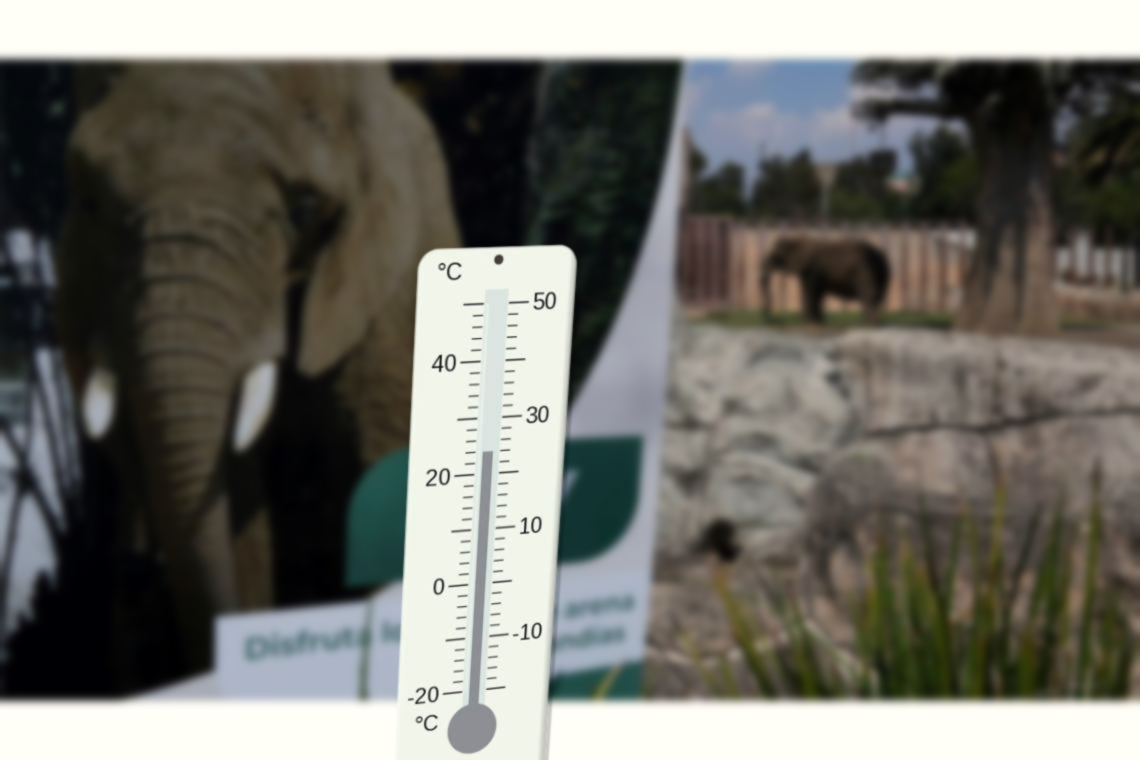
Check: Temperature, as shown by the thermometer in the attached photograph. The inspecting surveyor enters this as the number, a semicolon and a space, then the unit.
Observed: 24; °C
